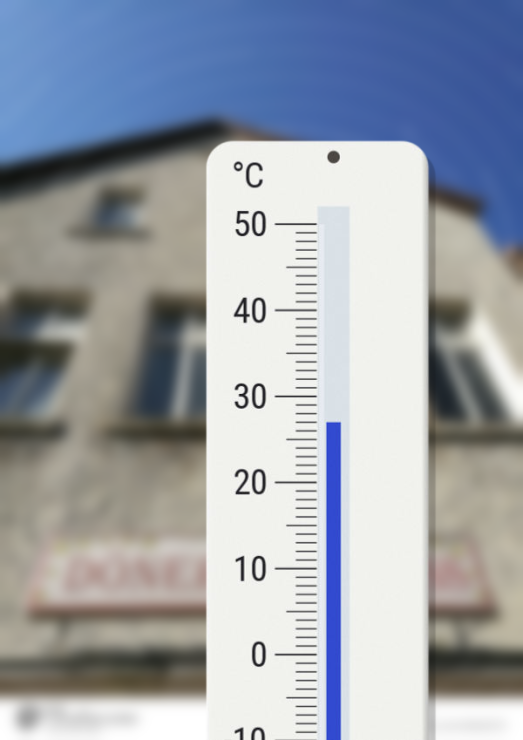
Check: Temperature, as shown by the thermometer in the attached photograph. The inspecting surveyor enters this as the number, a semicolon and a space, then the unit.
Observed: 27; °C
